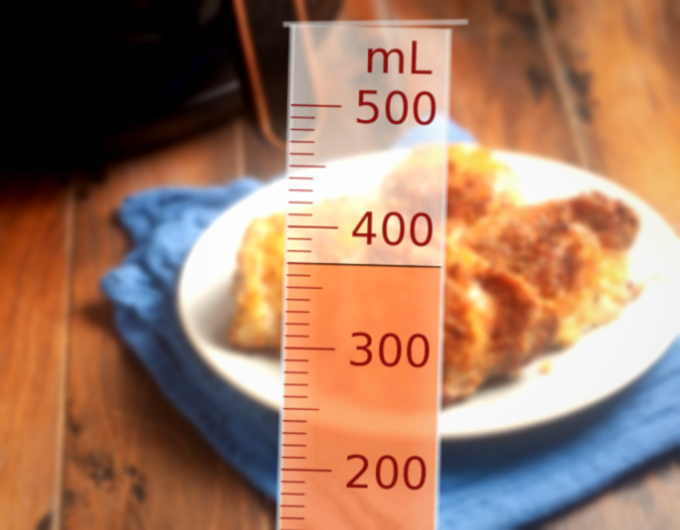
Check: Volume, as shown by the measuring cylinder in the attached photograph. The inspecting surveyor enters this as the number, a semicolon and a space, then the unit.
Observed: 370; mL
